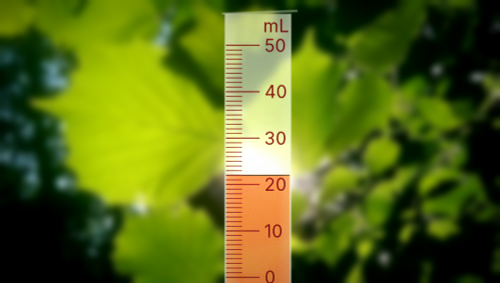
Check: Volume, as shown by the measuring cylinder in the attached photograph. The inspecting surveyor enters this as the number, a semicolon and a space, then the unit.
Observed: 22; mL
